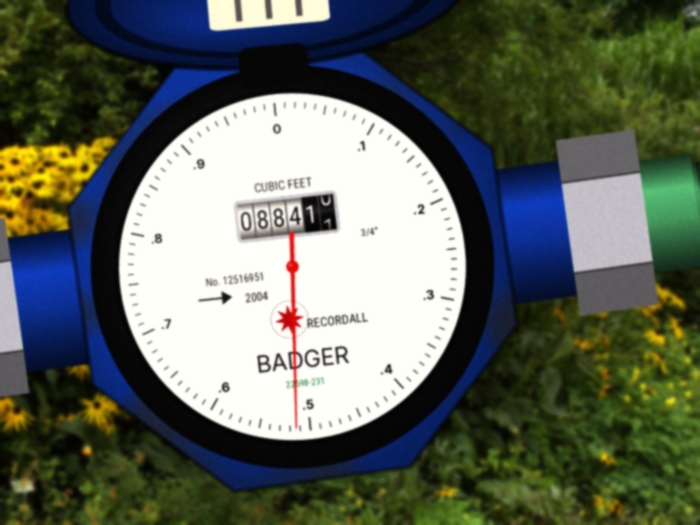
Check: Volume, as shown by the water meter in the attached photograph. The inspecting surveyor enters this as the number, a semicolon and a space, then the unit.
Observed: 88410.51; ft³
